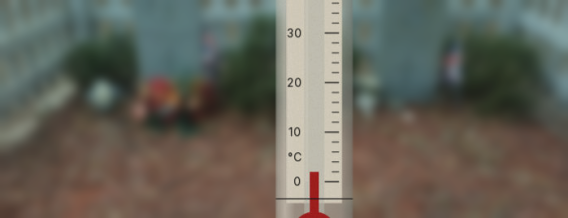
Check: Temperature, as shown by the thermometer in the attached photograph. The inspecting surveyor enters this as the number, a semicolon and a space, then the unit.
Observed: 2; °C
